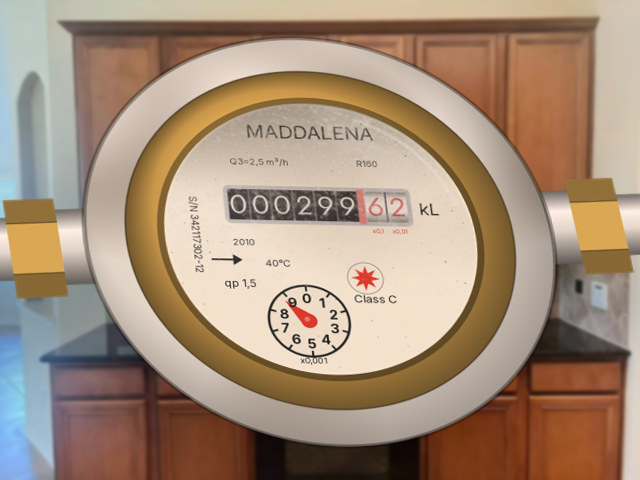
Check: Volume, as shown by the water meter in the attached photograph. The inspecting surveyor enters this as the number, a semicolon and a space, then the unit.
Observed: 299.628; kL
